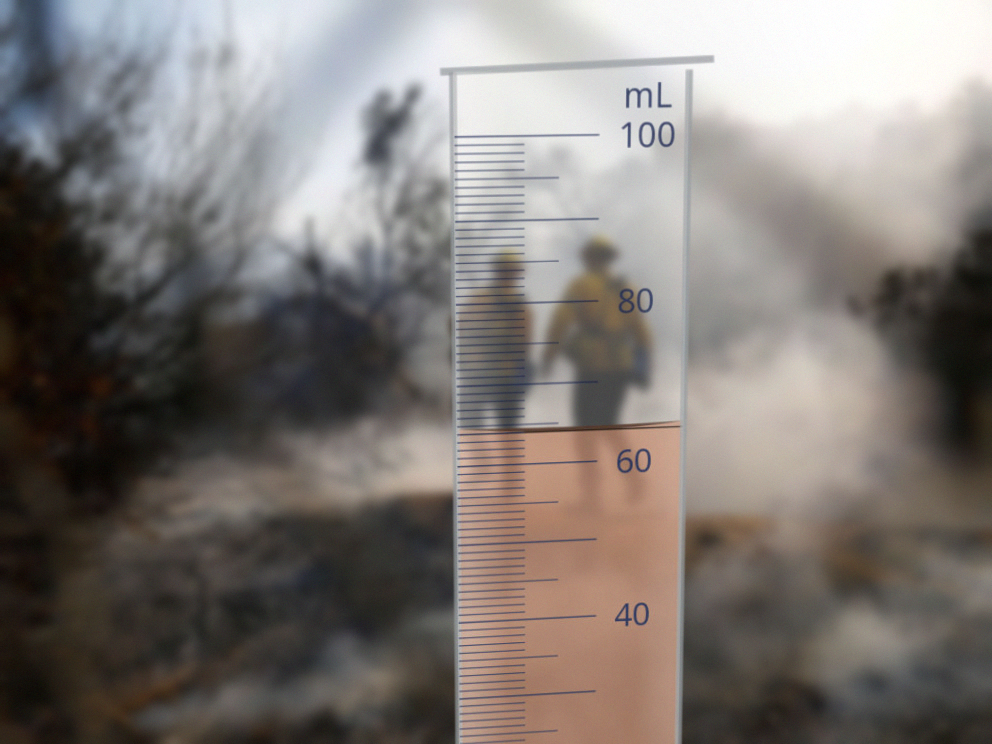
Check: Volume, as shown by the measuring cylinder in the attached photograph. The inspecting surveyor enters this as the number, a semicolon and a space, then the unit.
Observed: 64; mL
